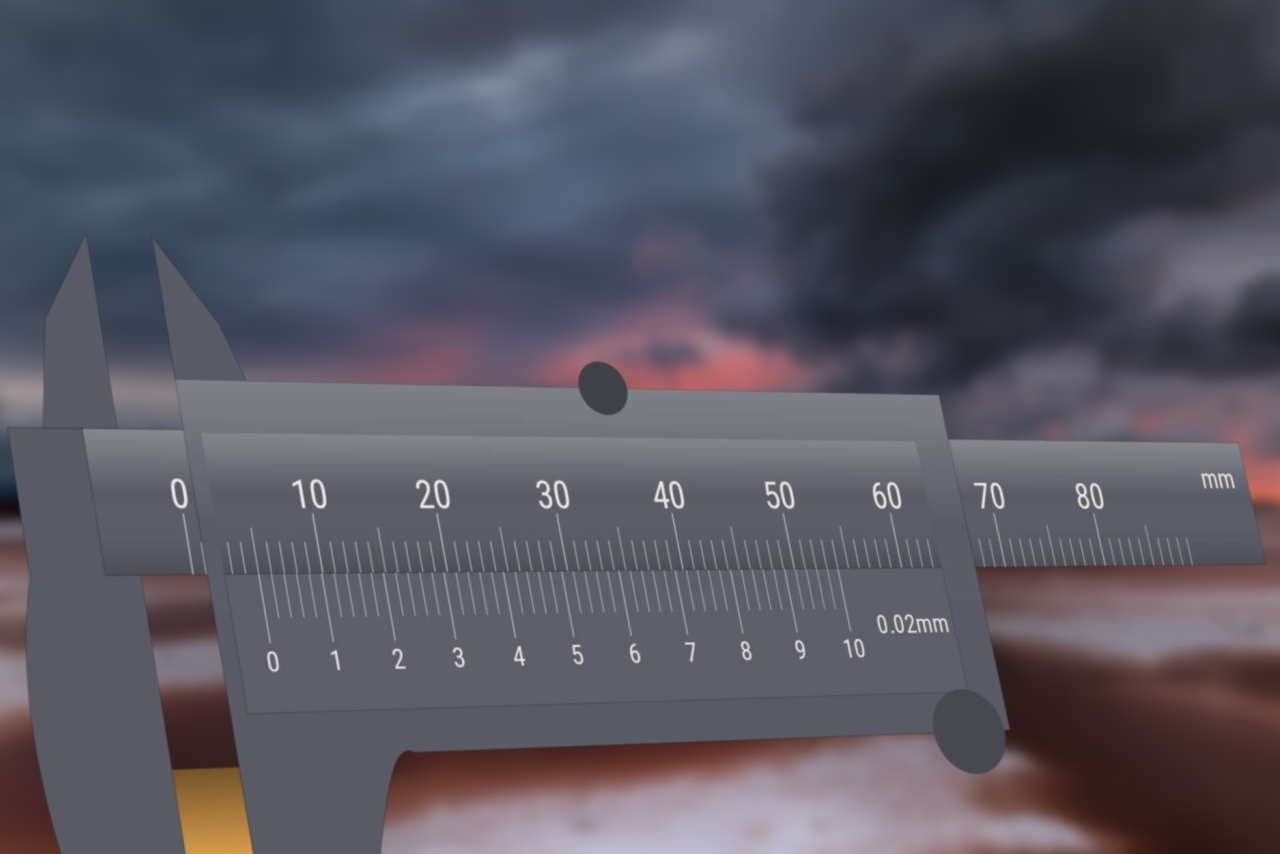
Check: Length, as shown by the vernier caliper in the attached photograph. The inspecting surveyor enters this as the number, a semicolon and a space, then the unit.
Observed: 5.0; mm
